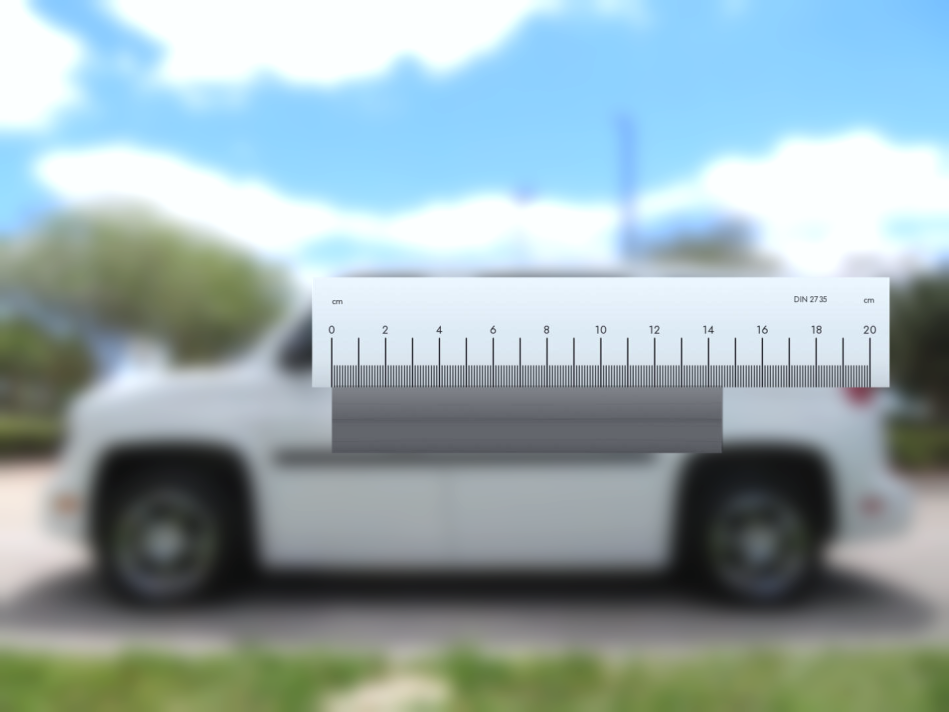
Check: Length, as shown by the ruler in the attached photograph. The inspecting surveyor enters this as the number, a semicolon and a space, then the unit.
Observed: 14.5; cm
